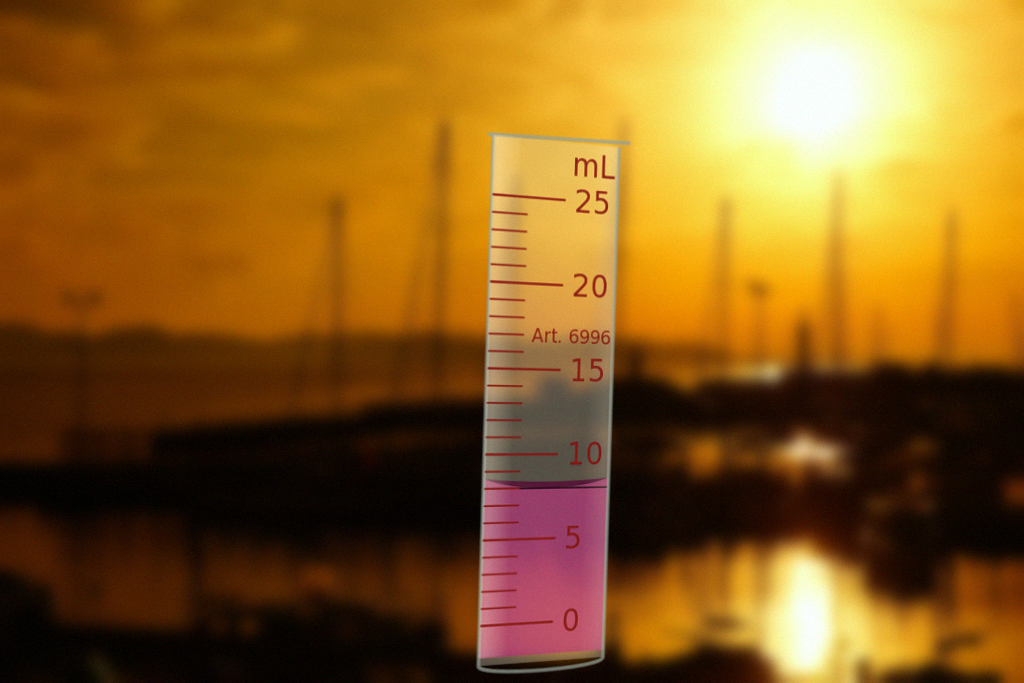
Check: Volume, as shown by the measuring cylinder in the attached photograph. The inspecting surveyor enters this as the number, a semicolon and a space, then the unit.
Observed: 8; mL
